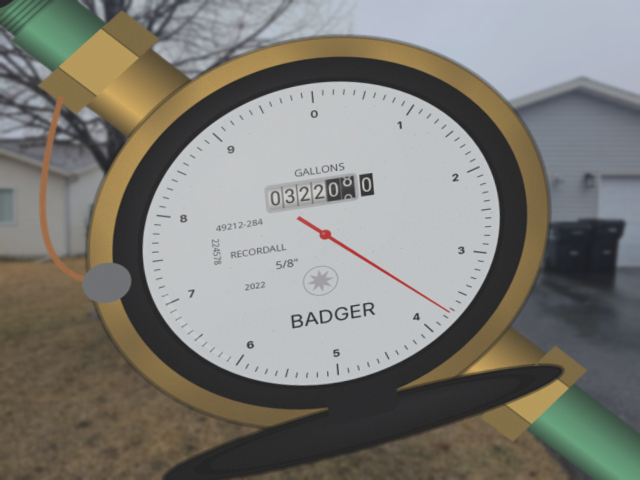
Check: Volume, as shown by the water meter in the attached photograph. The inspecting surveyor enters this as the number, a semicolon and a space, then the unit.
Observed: 322083.7; gal
